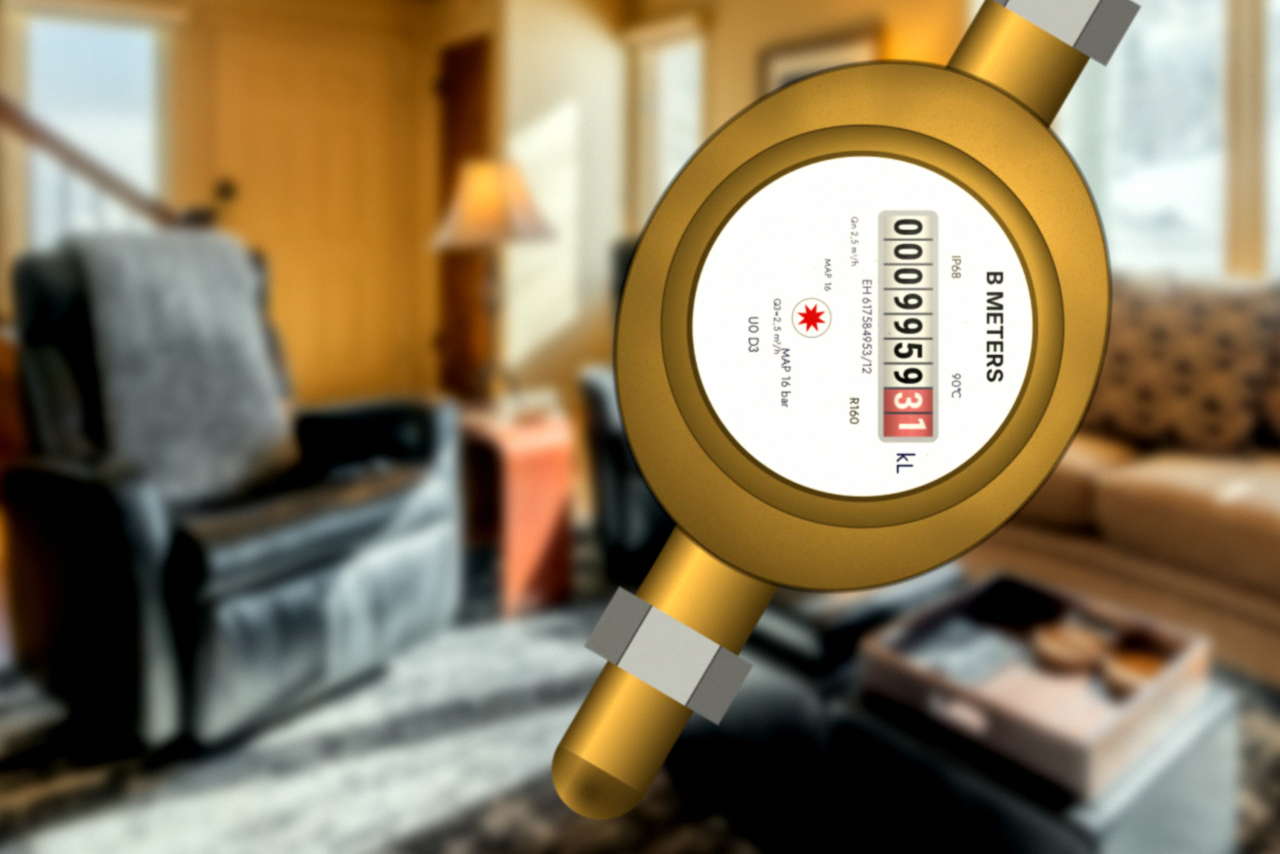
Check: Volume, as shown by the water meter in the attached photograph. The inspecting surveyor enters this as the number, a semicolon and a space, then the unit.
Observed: 9959.31; kL
